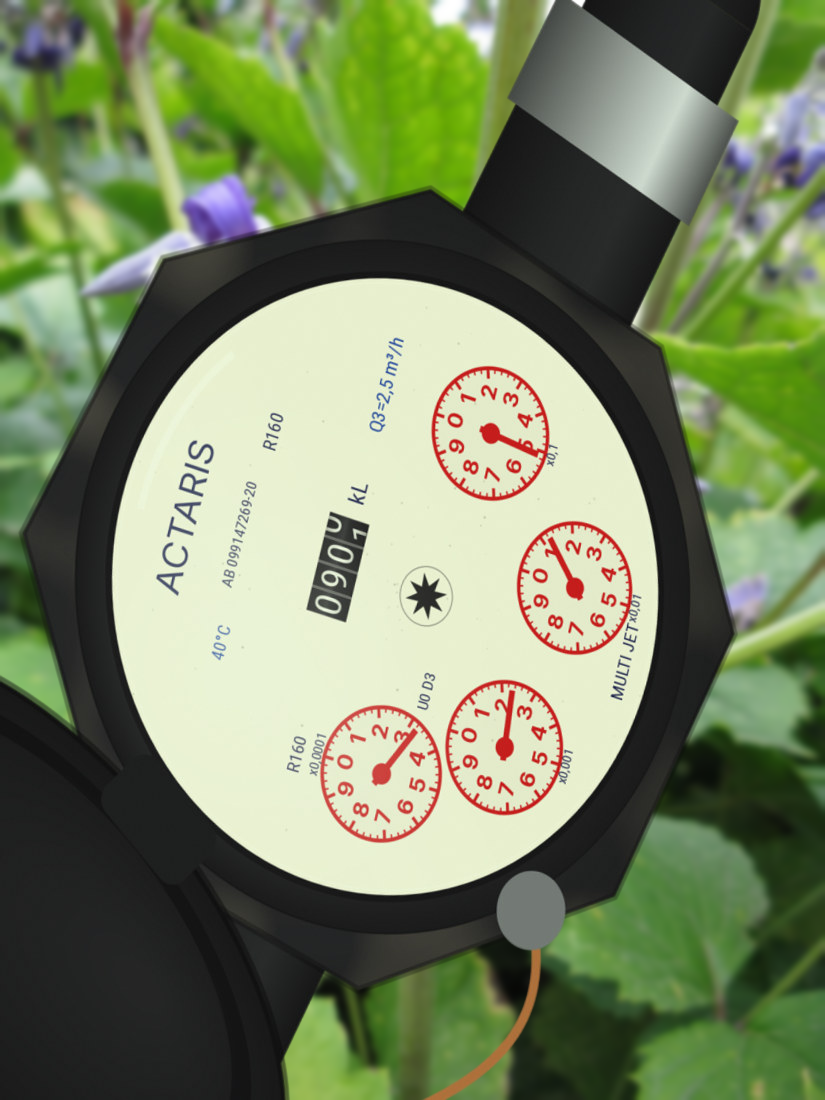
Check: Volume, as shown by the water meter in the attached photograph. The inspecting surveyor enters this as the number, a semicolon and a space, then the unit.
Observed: 900.5123; kL
